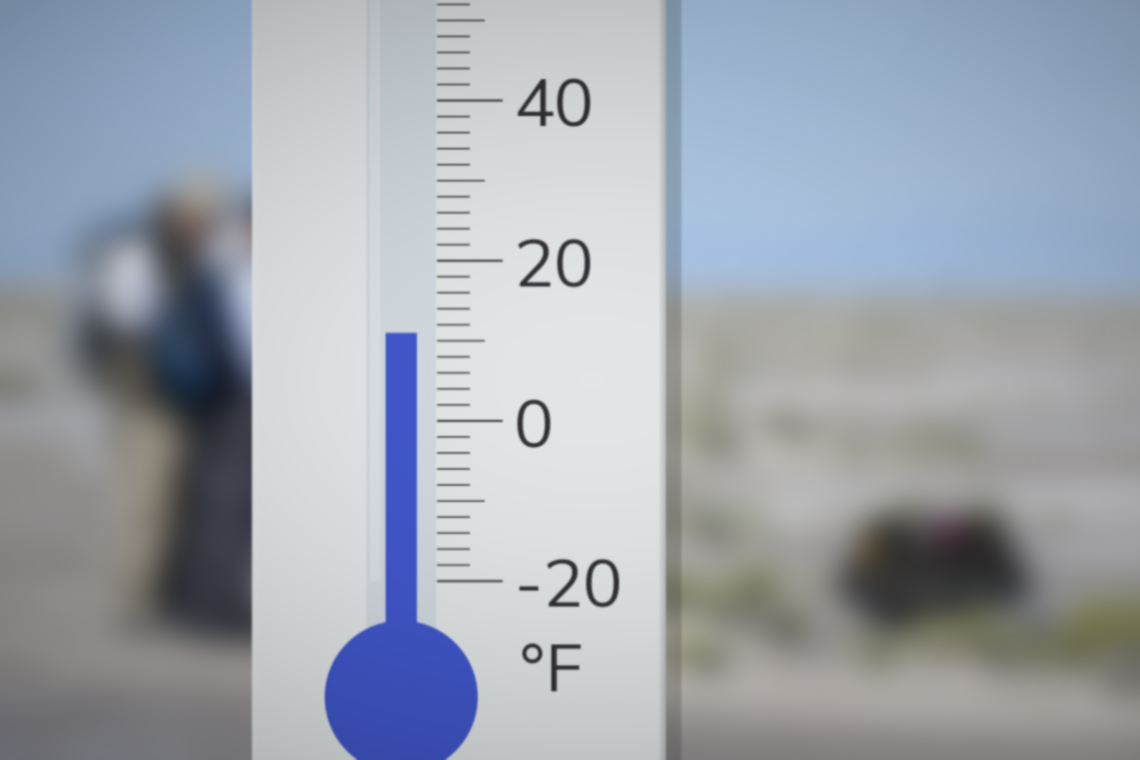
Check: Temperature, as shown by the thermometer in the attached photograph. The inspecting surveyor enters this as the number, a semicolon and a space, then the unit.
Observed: 11; °F
